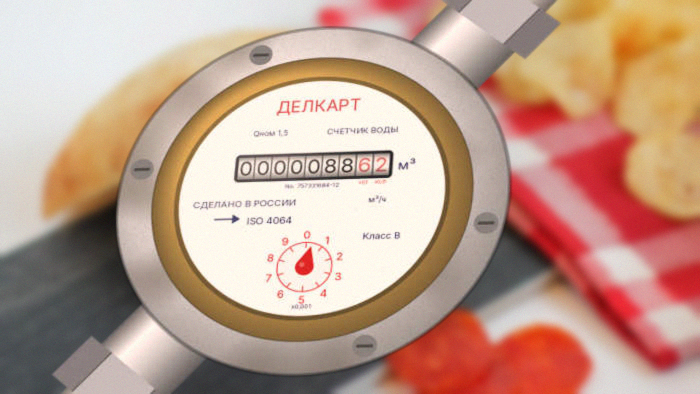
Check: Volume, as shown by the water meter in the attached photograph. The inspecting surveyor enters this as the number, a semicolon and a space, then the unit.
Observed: 88.620; m³
